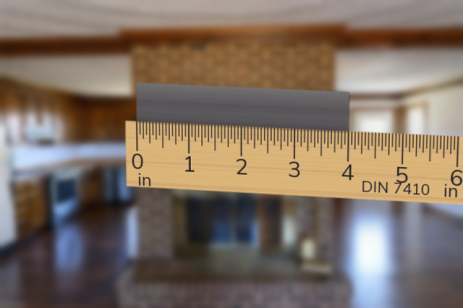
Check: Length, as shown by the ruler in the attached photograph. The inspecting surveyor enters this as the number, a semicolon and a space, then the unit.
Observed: 4; in
